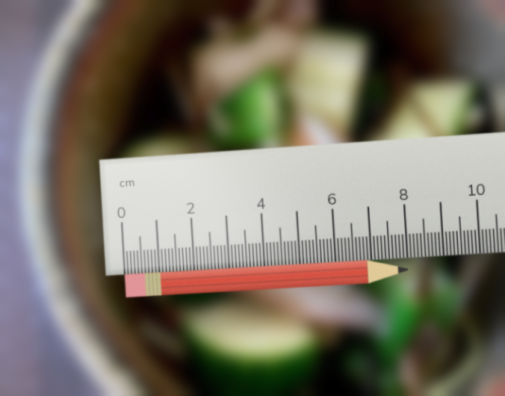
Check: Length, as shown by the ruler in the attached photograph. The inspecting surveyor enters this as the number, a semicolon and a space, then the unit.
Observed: 8; cm
